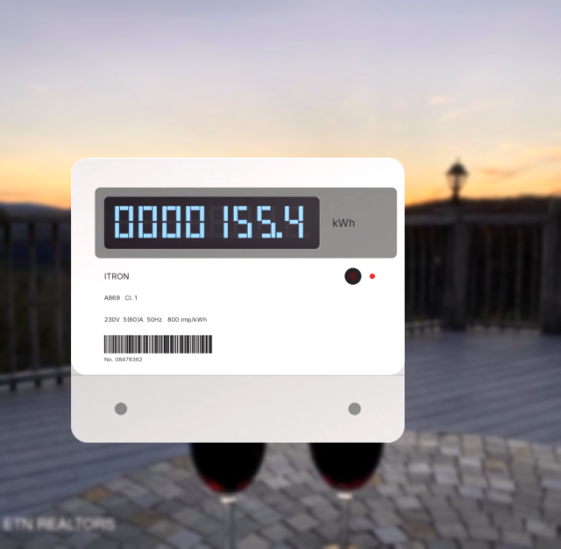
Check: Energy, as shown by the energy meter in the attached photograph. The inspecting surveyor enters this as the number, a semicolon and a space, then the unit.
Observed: 155.4; kWh
